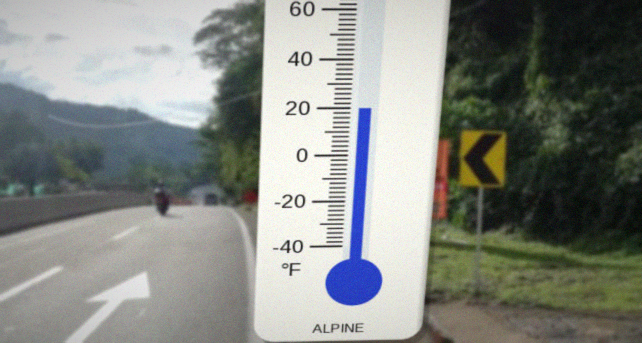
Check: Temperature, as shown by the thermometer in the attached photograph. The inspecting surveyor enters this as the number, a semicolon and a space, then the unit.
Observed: 20; °F
